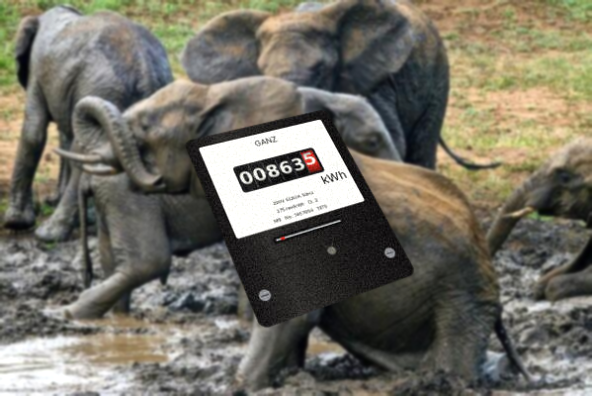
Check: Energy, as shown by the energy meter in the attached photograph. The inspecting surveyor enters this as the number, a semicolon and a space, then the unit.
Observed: 863.5; kWh
